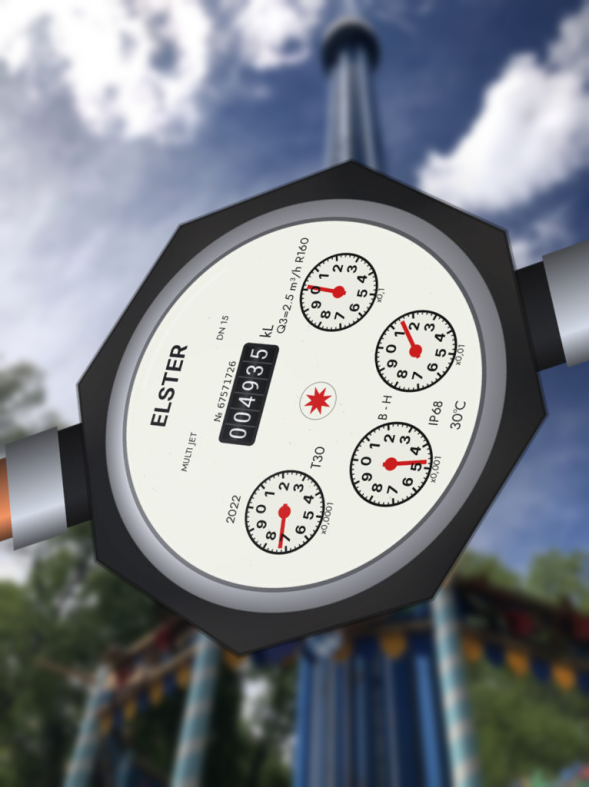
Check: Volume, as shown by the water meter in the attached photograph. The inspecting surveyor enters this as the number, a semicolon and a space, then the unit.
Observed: 4935.0147; kL
